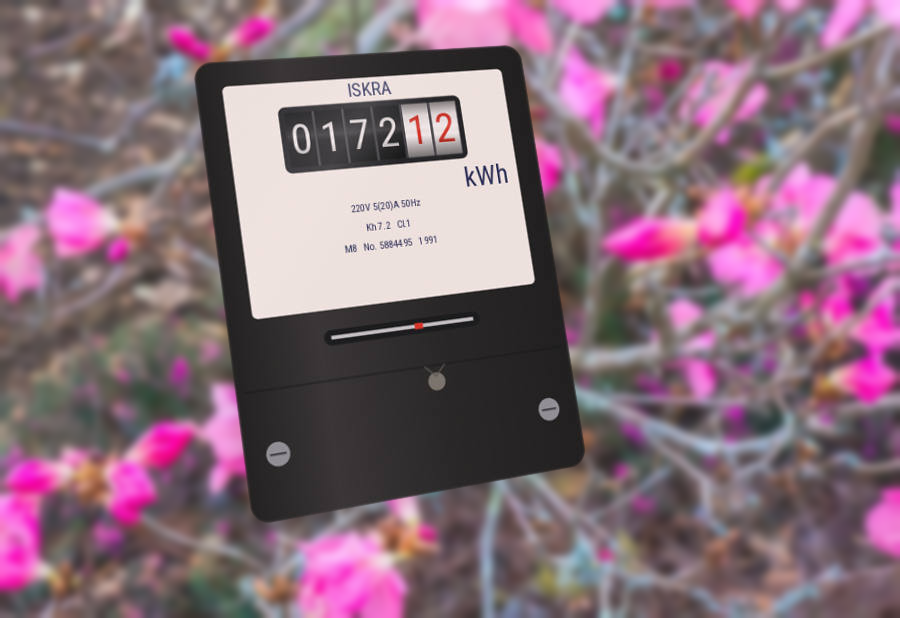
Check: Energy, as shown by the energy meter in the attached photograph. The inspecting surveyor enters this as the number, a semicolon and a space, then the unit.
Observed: 172.12; kWh
